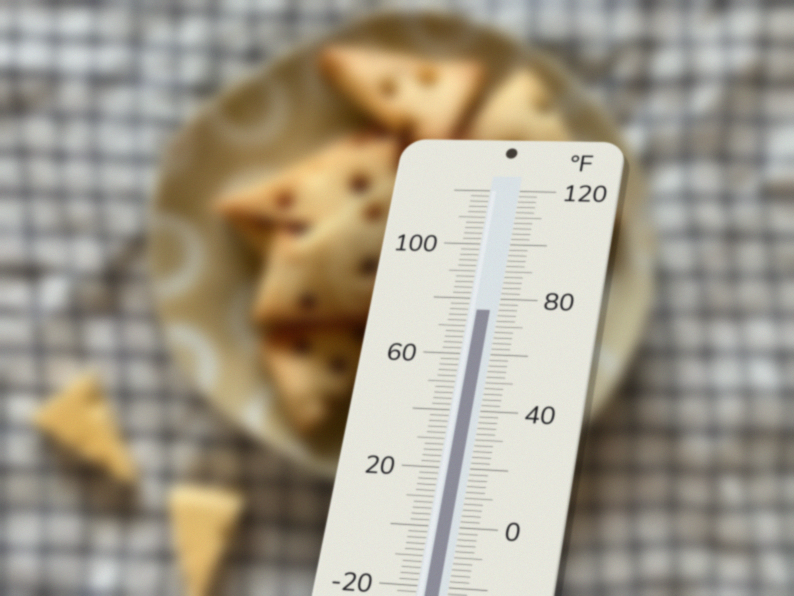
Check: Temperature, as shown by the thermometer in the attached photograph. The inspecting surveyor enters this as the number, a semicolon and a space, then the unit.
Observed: 76; °F
